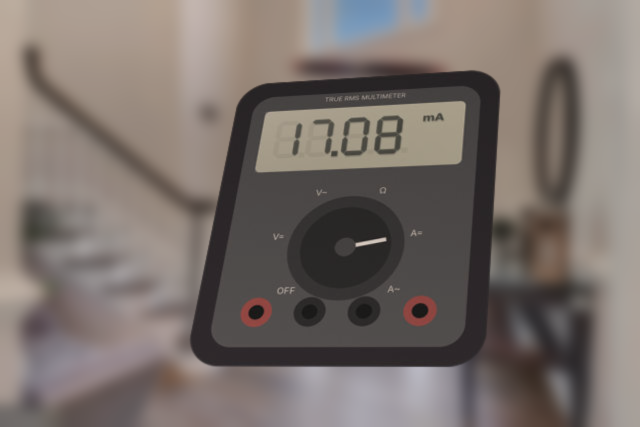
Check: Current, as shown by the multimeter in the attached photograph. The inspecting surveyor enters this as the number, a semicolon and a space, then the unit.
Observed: 17.08; mA
